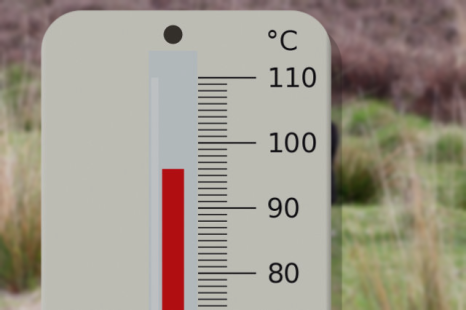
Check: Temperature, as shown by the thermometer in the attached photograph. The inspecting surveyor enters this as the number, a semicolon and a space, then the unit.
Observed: 96; °C
